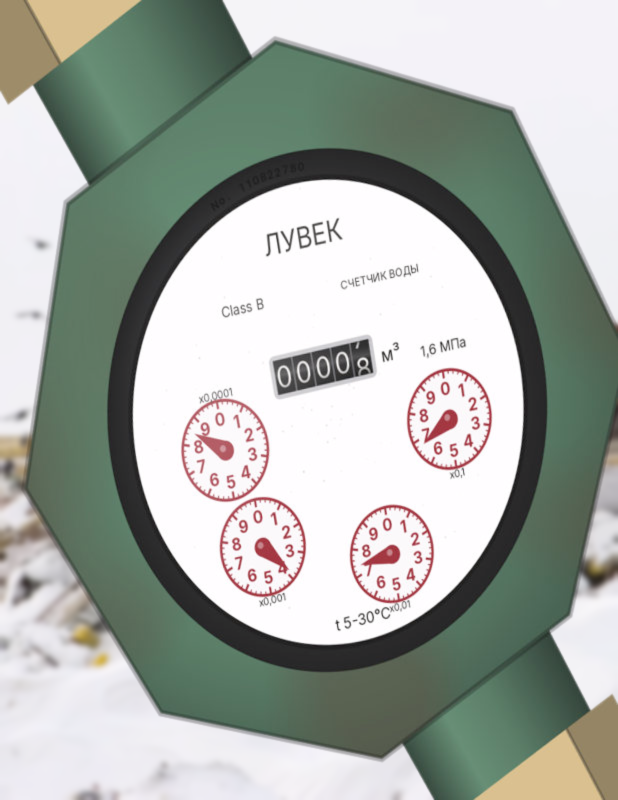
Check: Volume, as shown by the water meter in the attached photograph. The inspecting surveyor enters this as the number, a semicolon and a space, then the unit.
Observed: 7.6738; m³
